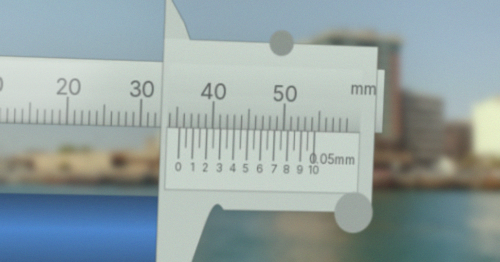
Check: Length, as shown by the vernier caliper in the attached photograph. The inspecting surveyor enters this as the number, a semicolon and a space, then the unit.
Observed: 35.4; mm
